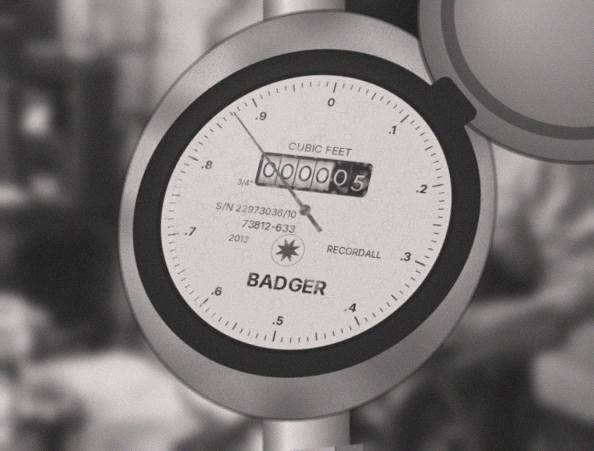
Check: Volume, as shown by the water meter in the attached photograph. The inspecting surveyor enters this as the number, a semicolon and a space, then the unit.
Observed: 4.87; ft³
